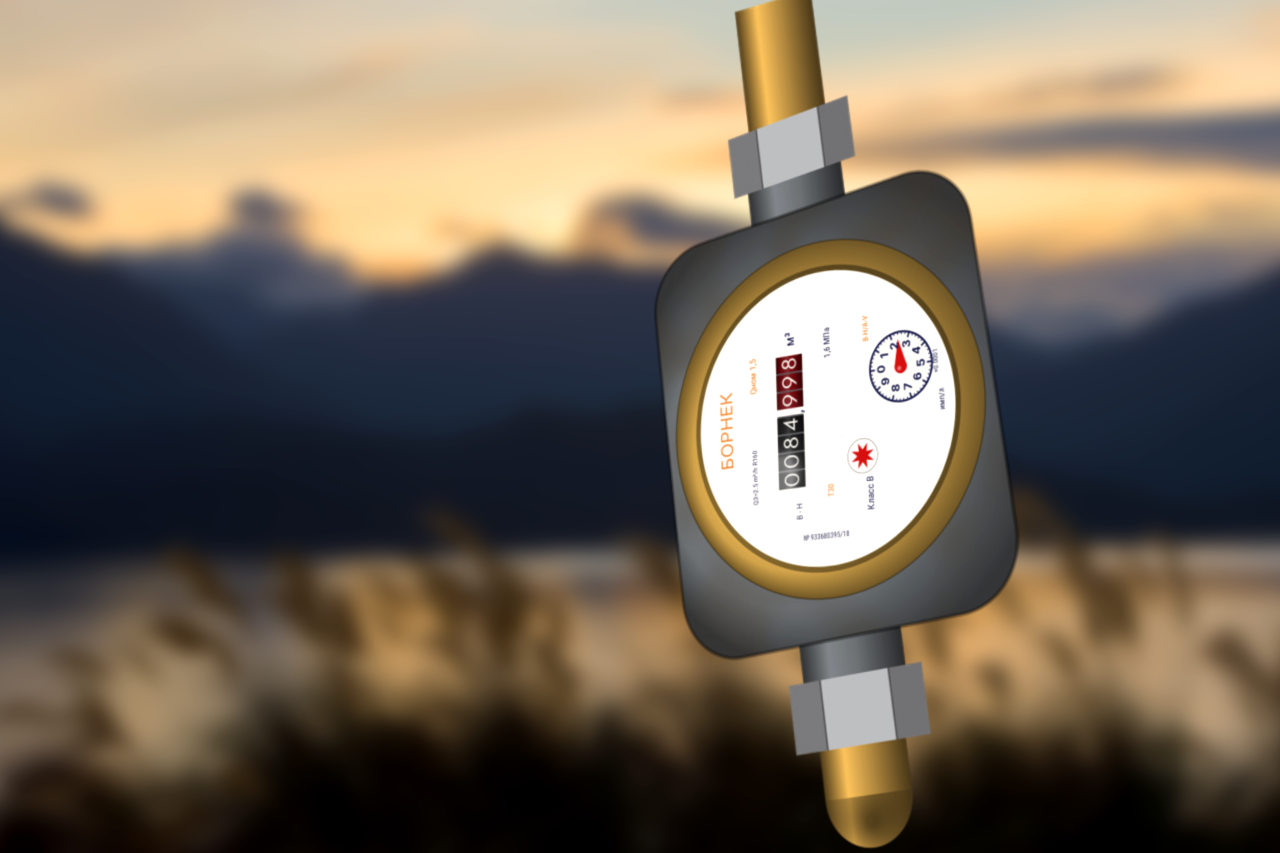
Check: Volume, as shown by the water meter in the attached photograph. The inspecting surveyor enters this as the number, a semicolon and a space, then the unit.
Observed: 84.9982; m³
